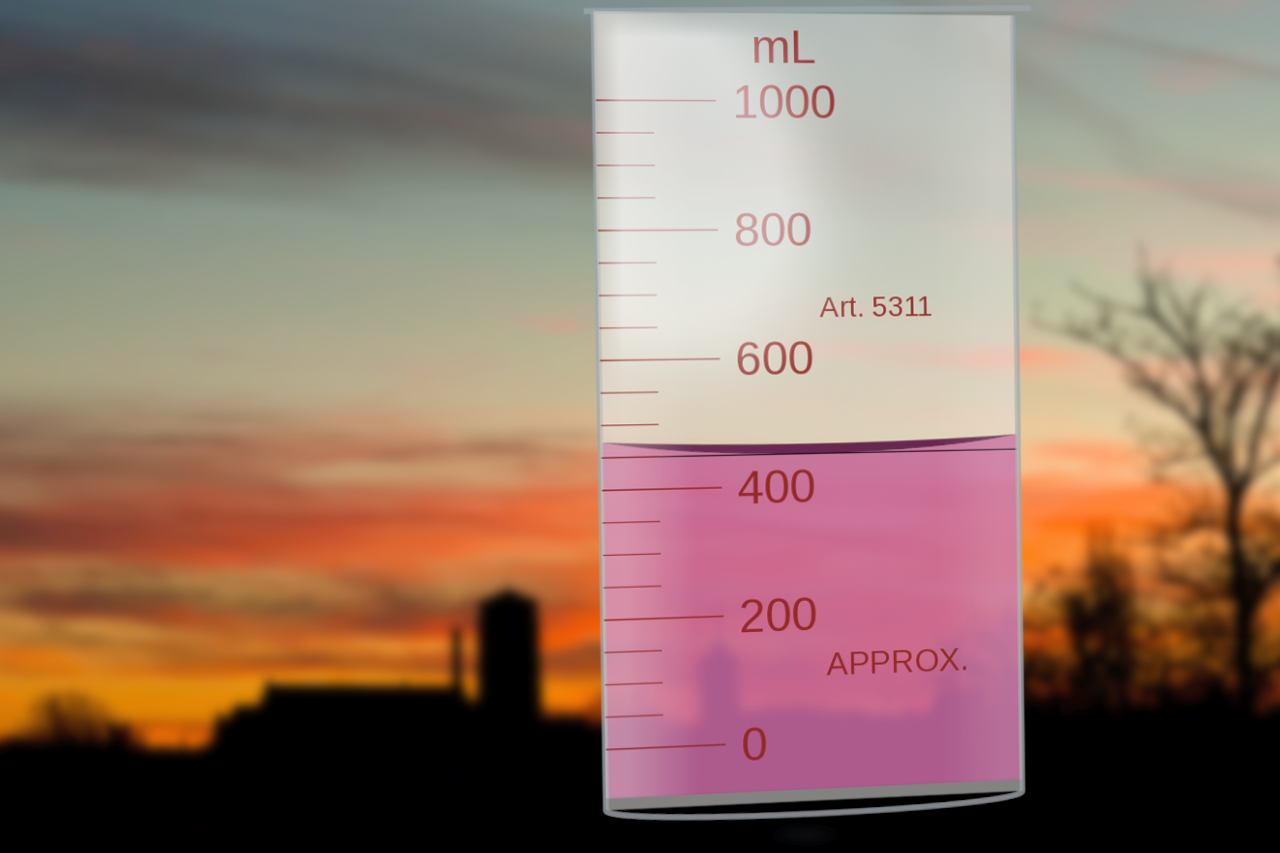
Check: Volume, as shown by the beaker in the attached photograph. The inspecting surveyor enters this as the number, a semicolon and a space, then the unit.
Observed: 450; mL
